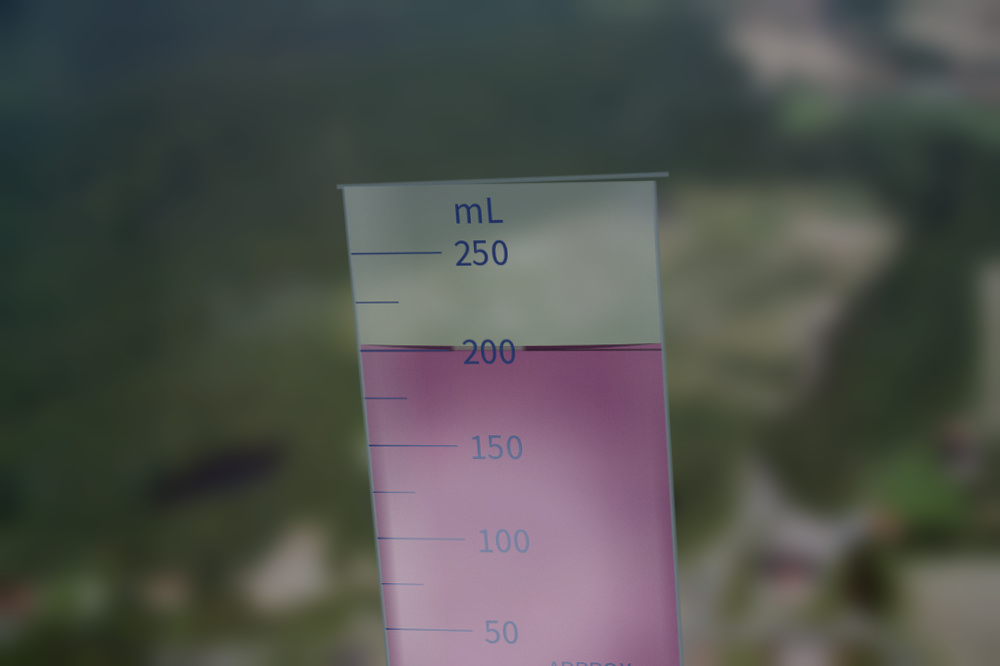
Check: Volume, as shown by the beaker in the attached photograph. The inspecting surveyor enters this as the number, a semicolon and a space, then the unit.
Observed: 200; mL
